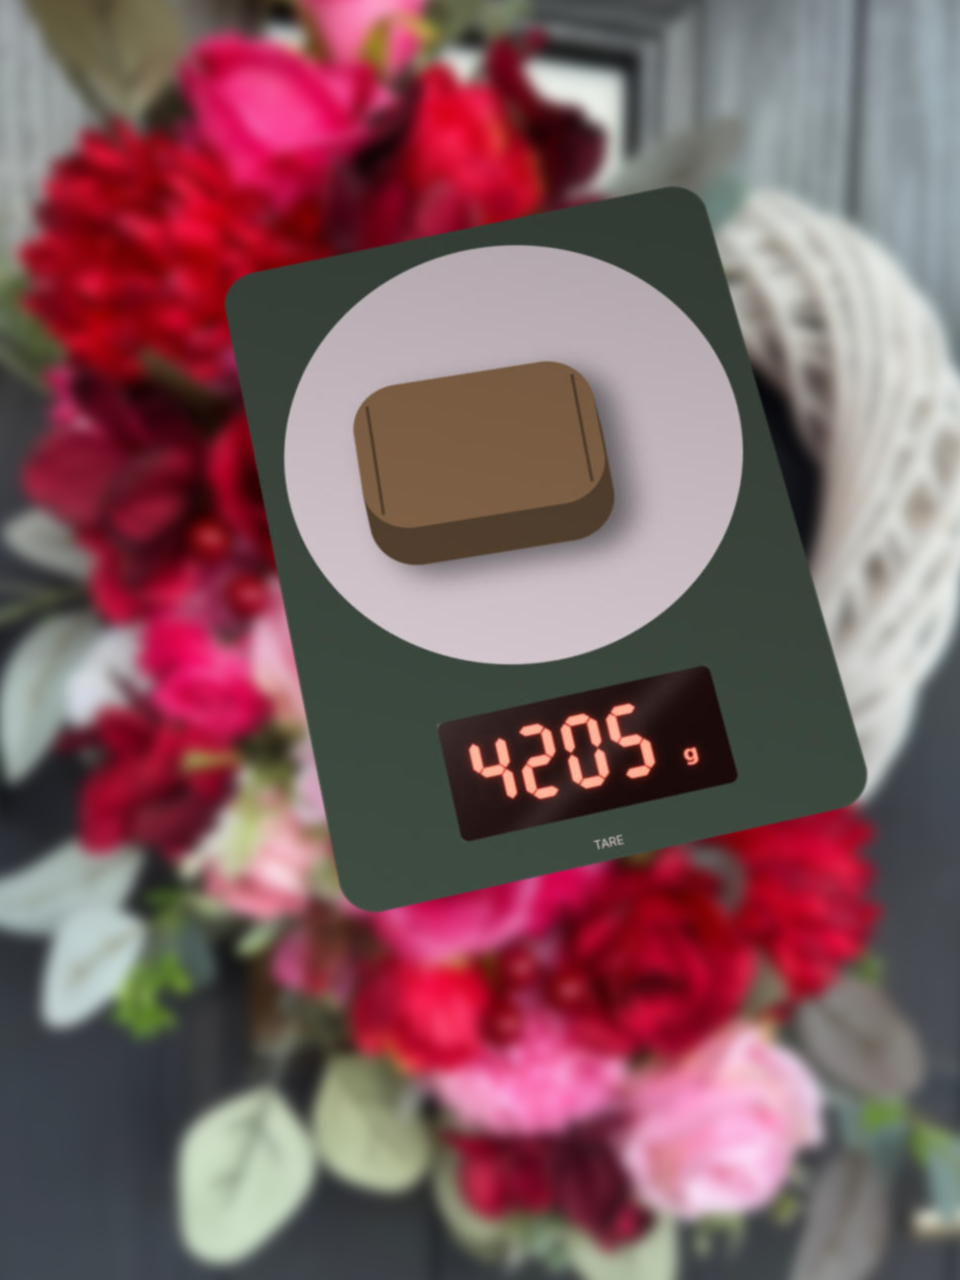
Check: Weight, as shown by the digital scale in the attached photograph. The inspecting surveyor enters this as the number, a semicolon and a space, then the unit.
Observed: 4205; g
